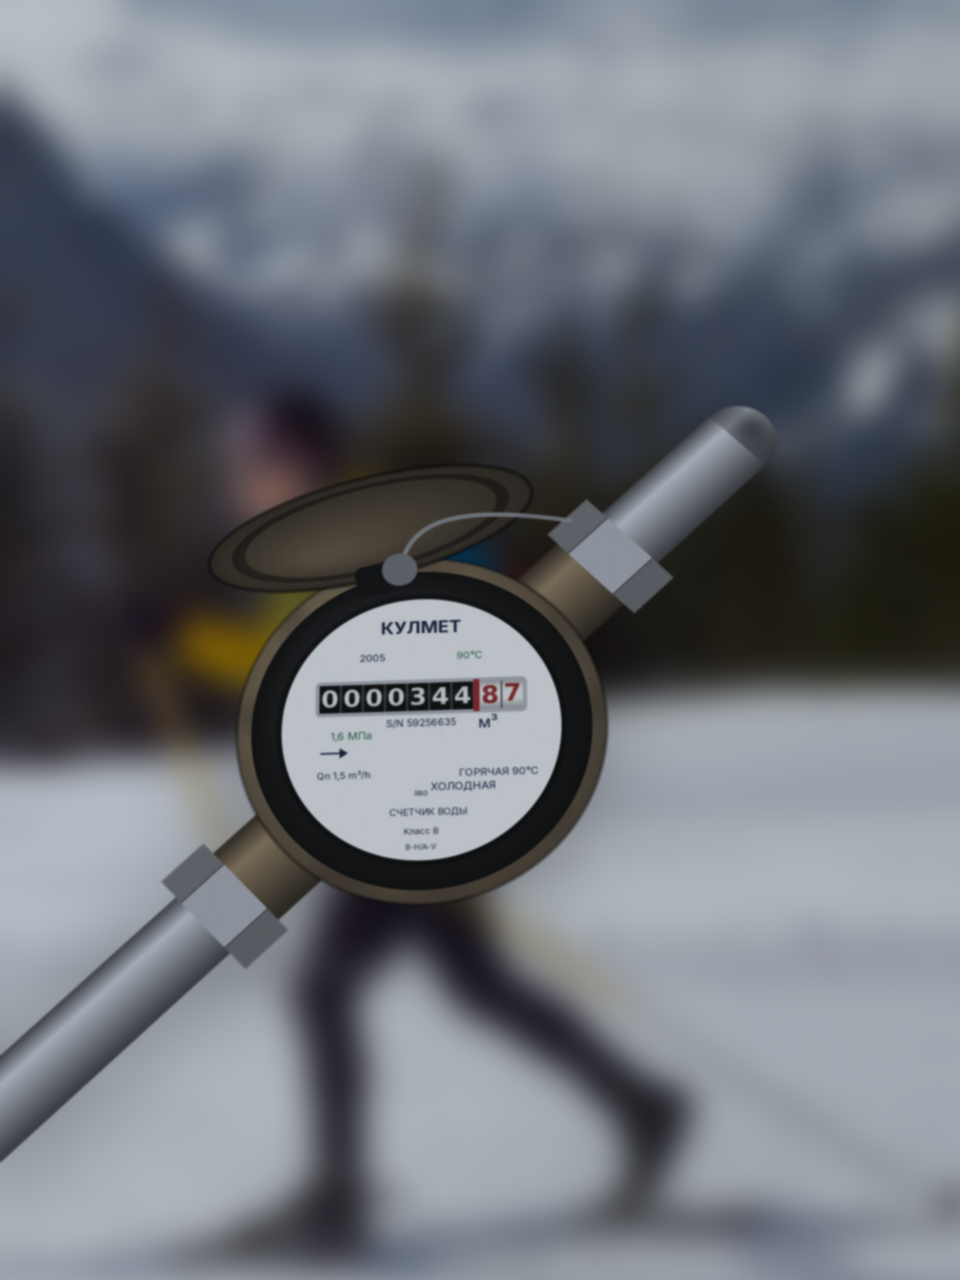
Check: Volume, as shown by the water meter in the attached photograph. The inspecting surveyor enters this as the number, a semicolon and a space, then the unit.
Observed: 344.87; m³
